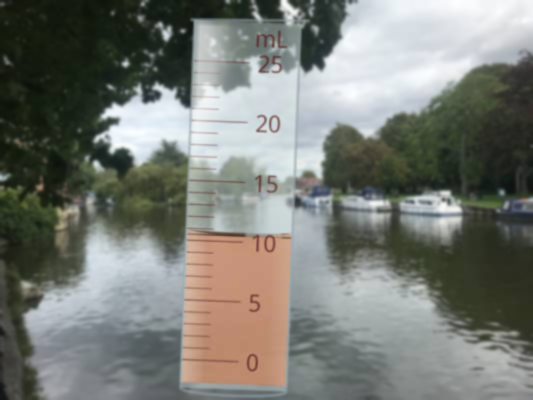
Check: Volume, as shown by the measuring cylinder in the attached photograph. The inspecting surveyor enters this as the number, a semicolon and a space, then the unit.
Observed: 10.5; mL
